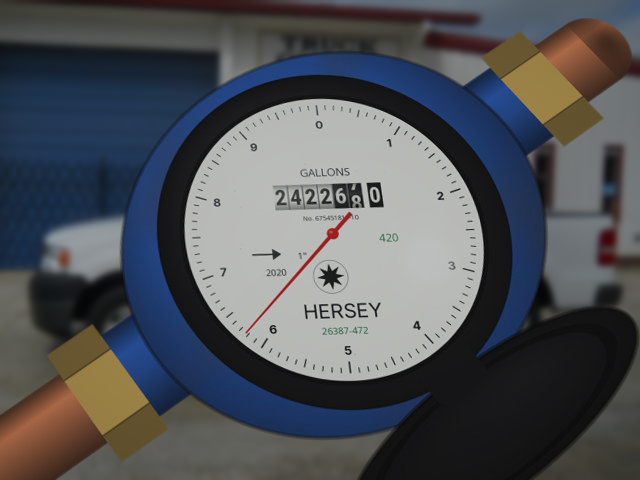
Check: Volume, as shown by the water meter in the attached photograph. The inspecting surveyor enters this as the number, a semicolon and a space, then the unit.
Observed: 2422676.2; gal
